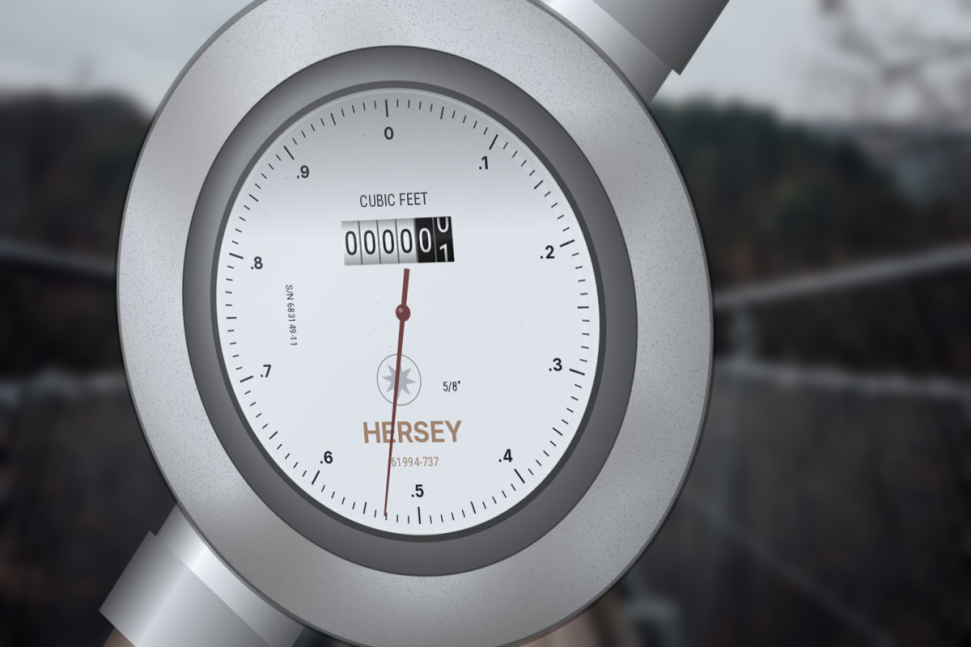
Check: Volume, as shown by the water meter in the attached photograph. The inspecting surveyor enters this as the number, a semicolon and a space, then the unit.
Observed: 0.53; ft³
